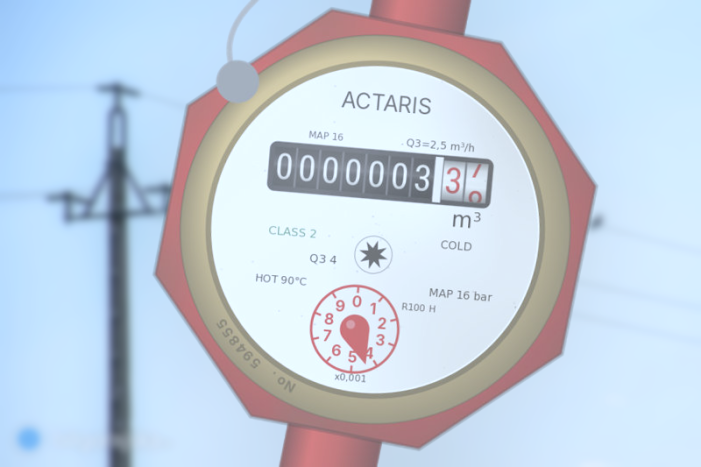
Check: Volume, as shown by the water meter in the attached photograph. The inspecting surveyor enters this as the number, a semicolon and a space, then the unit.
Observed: 3.374; m³
